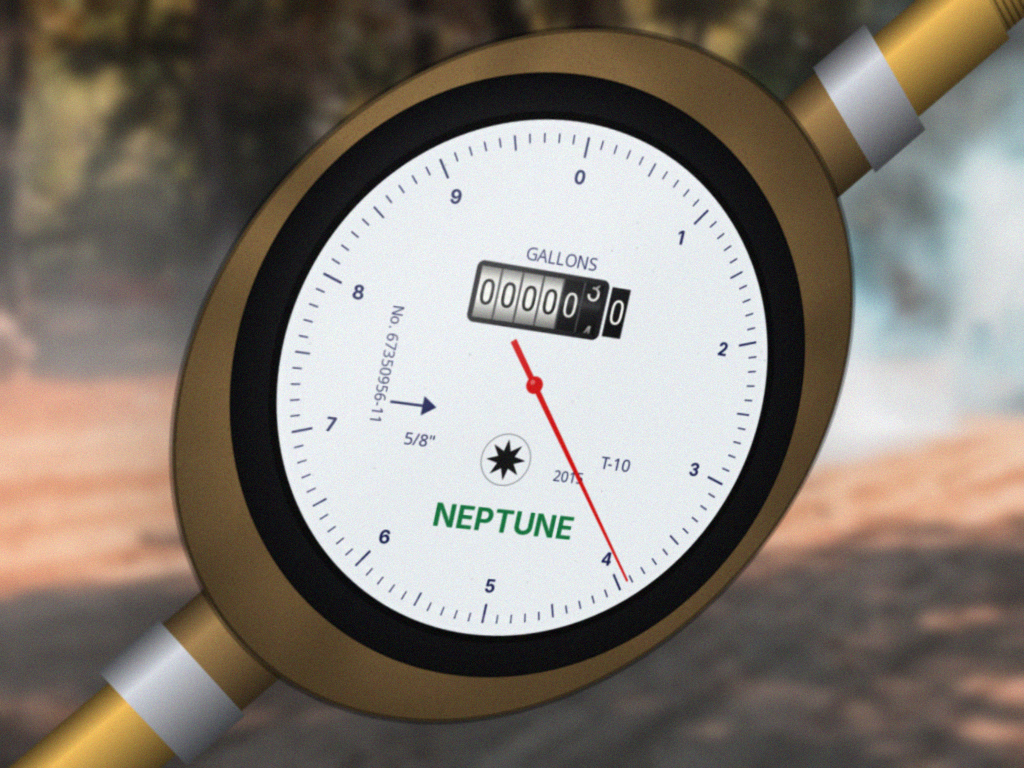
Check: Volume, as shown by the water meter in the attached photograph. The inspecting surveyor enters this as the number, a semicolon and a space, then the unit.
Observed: 33.9; gal
